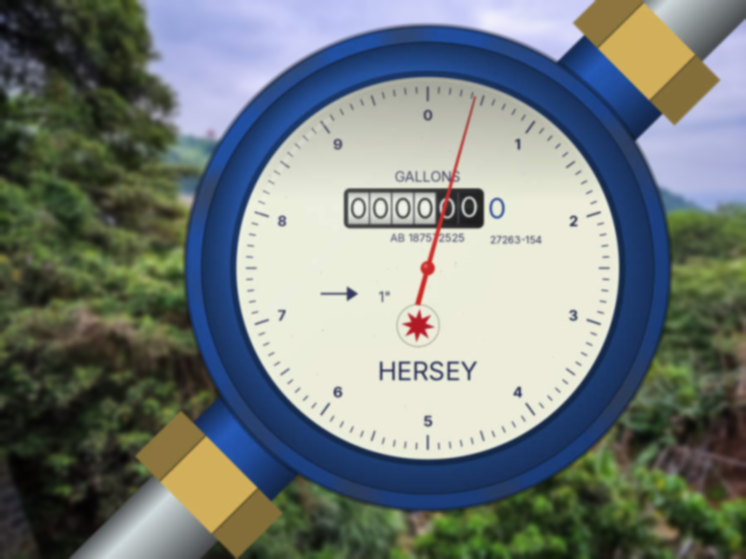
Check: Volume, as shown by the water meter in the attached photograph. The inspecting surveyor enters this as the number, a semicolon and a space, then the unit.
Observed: 0.4; gal
